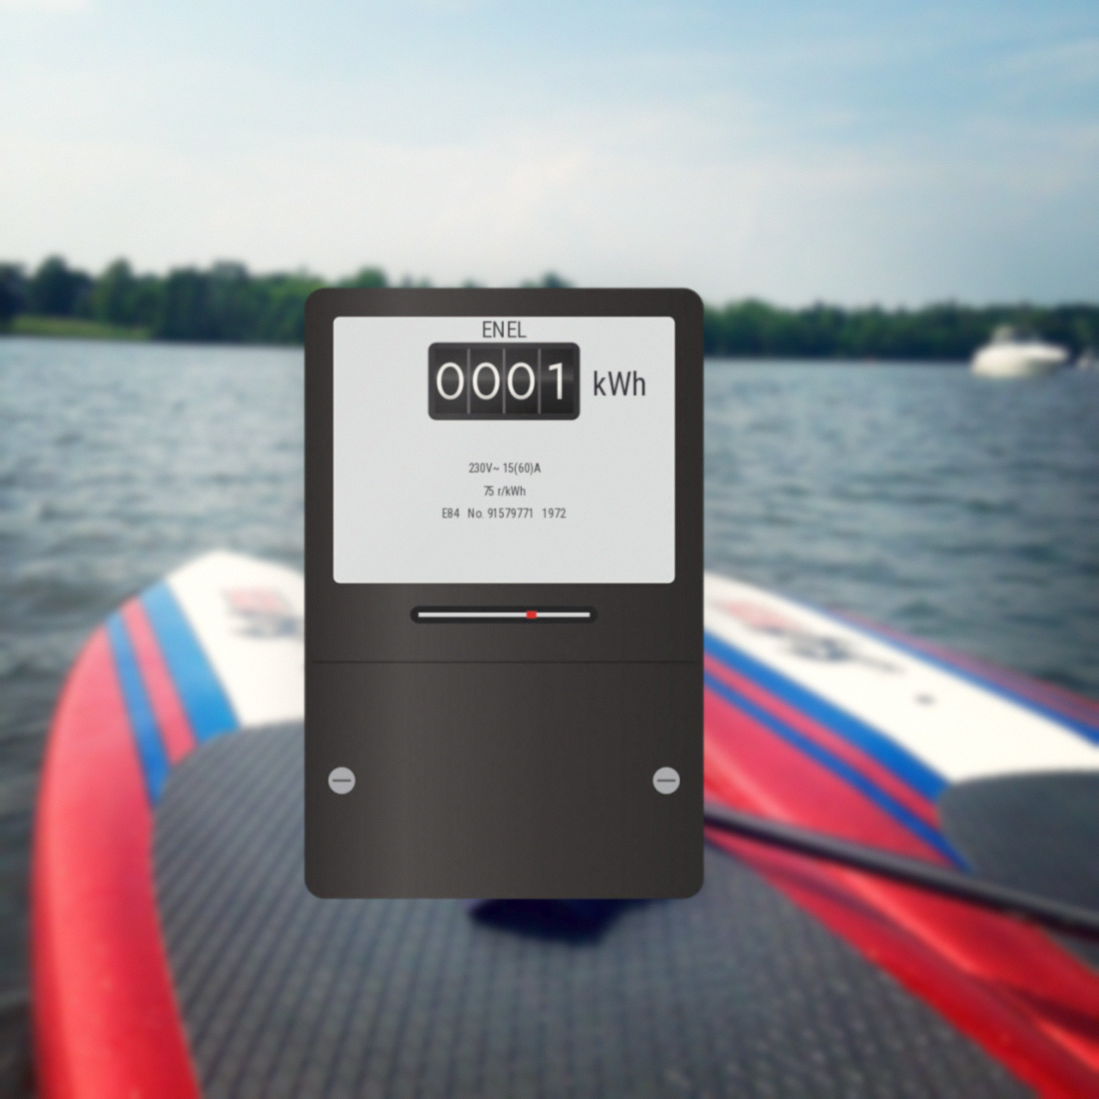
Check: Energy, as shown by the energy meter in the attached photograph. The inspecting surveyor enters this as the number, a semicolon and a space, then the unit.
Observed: 1; kWh
